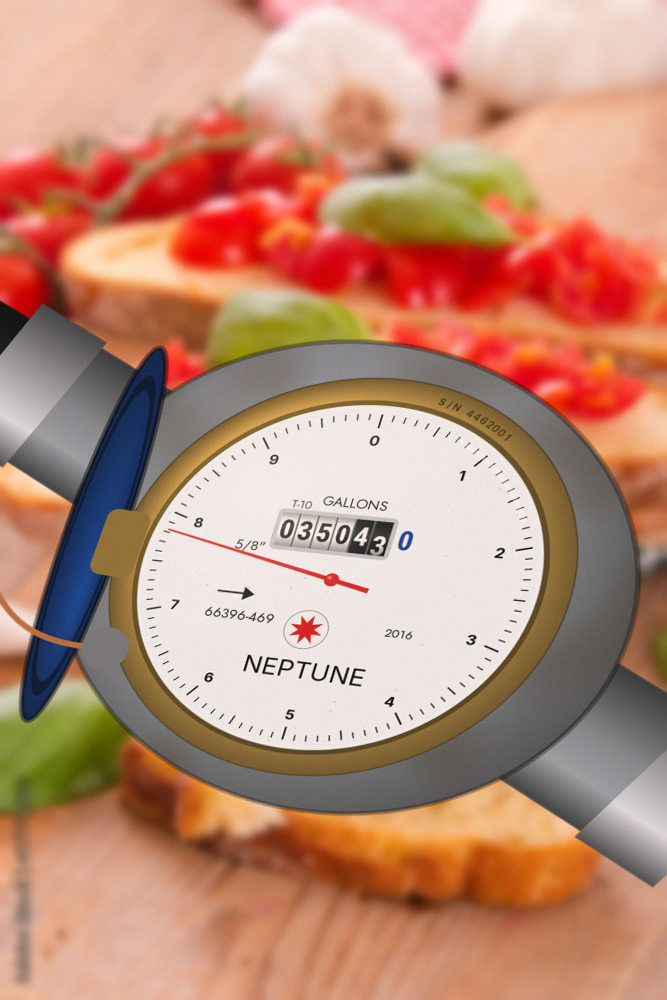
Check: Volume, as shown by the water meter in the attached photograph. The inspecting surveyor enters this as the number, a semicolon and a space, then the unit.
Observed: 350427.8; gal
